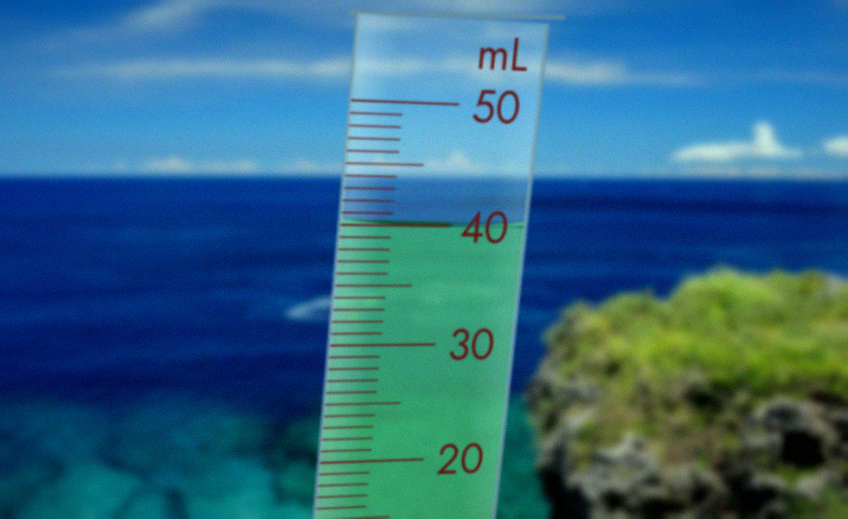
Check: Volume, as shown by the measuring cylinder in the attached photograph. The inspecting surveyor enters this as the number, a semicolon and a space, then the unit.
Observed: 40; mL
